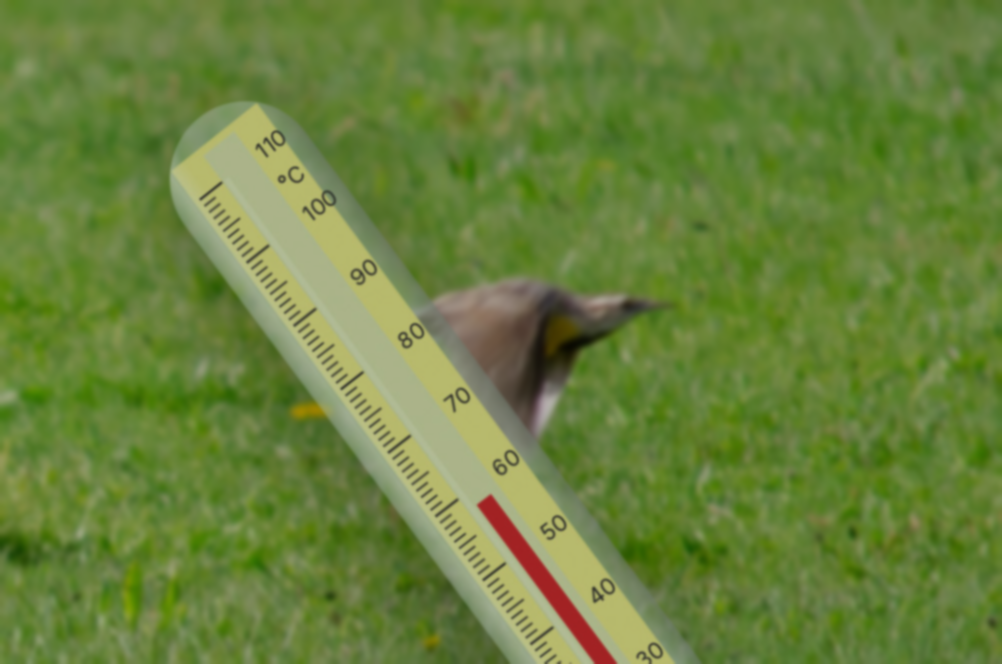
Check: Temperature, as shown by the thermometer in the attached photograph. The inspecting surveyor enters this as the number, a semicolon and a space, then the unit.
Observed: 58; °C
